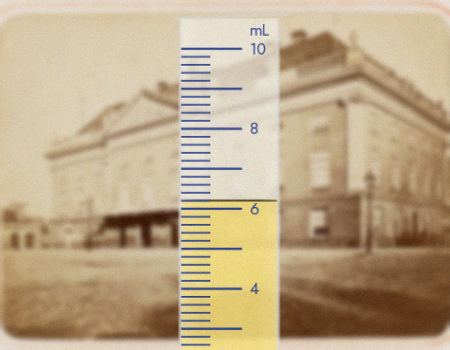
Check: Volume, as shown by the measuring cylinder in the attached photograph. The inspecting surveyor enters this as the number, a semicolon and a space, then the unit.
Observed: 6.2; mL
